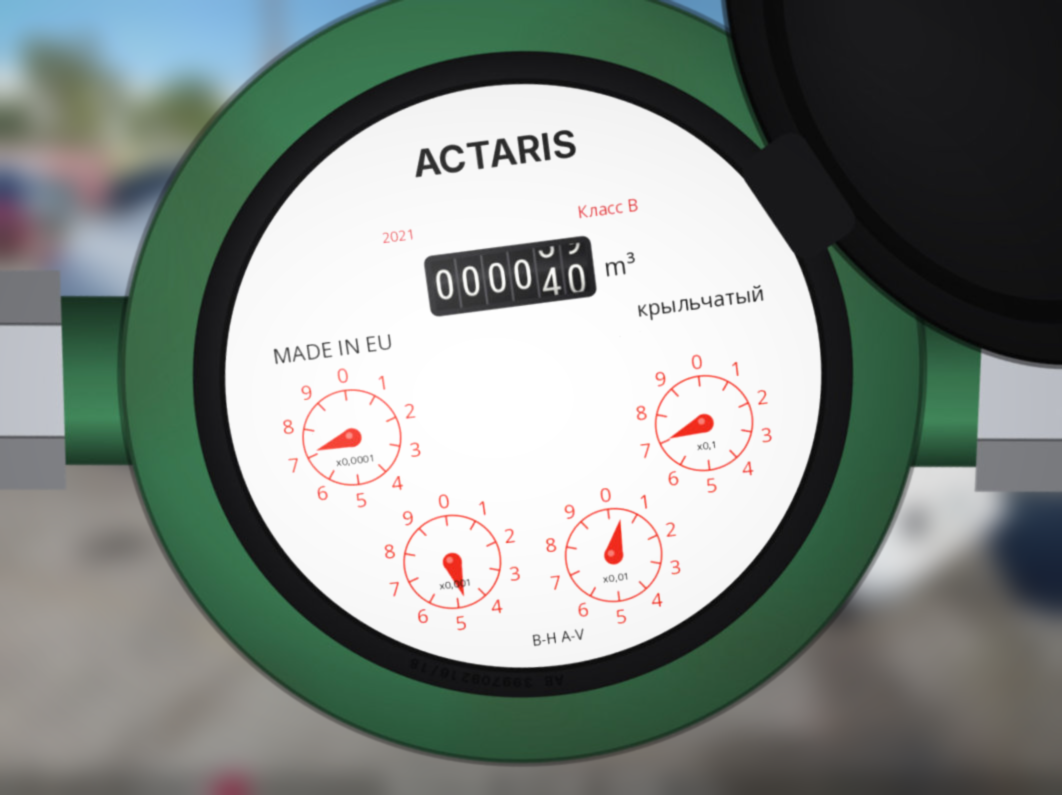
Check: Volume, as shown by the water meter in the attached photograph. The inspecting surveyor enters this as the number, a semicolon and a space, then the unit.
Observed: 39.7047; m³
